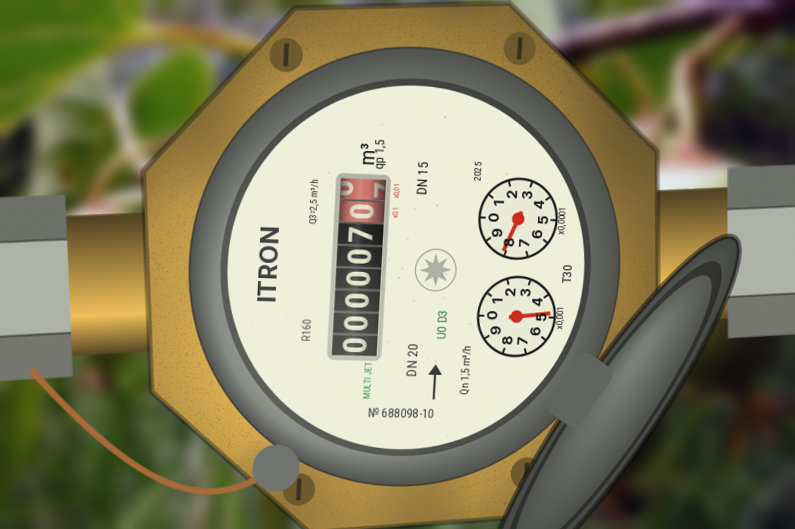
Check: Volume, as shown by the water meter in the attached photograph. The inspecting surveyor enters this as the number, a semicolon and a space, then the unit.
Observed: 7.0648; m³
